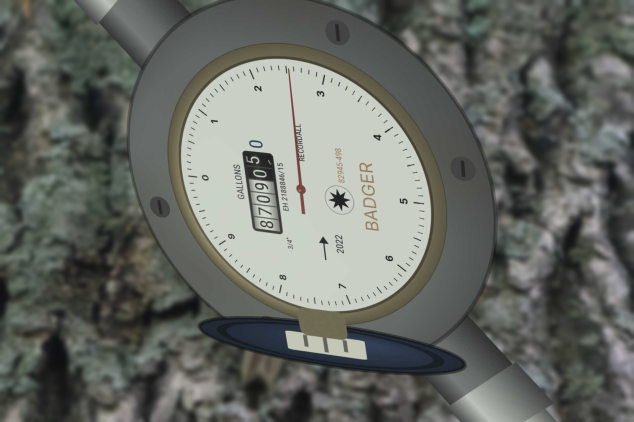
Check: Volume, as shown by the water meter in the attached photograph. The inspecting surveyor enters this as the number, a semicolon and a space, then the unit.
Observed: 8709052.5; gal
